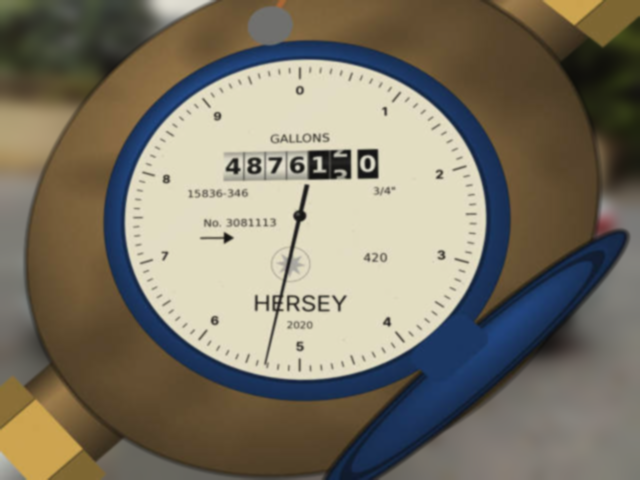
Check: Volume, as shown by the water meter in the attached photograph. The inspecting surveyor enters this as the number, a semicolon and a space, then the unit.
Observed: 4876125.3; gal
